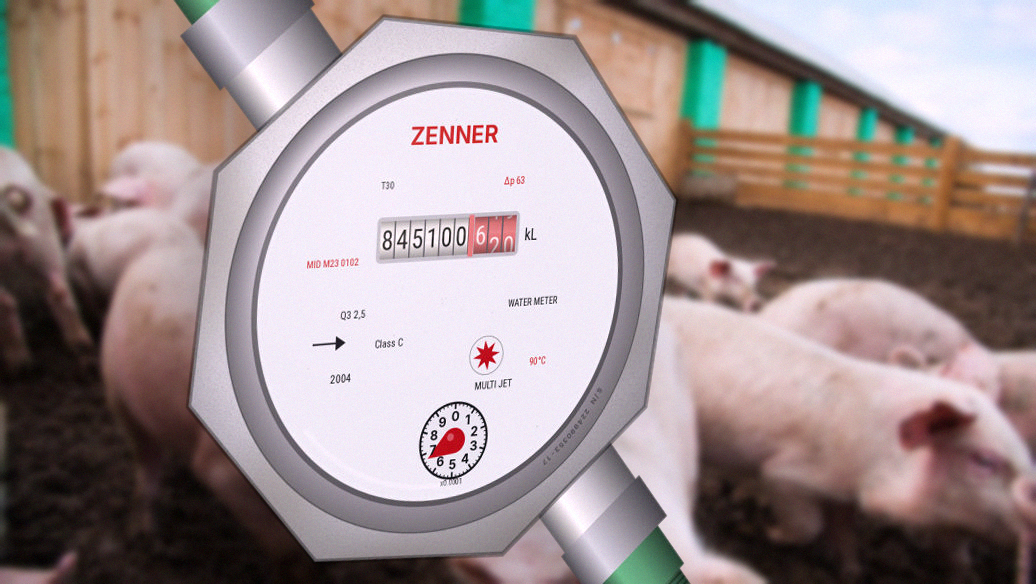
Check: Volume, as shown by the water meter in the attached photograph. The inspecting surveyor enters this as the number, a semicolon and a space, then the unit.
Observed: 845100.6196; kL
